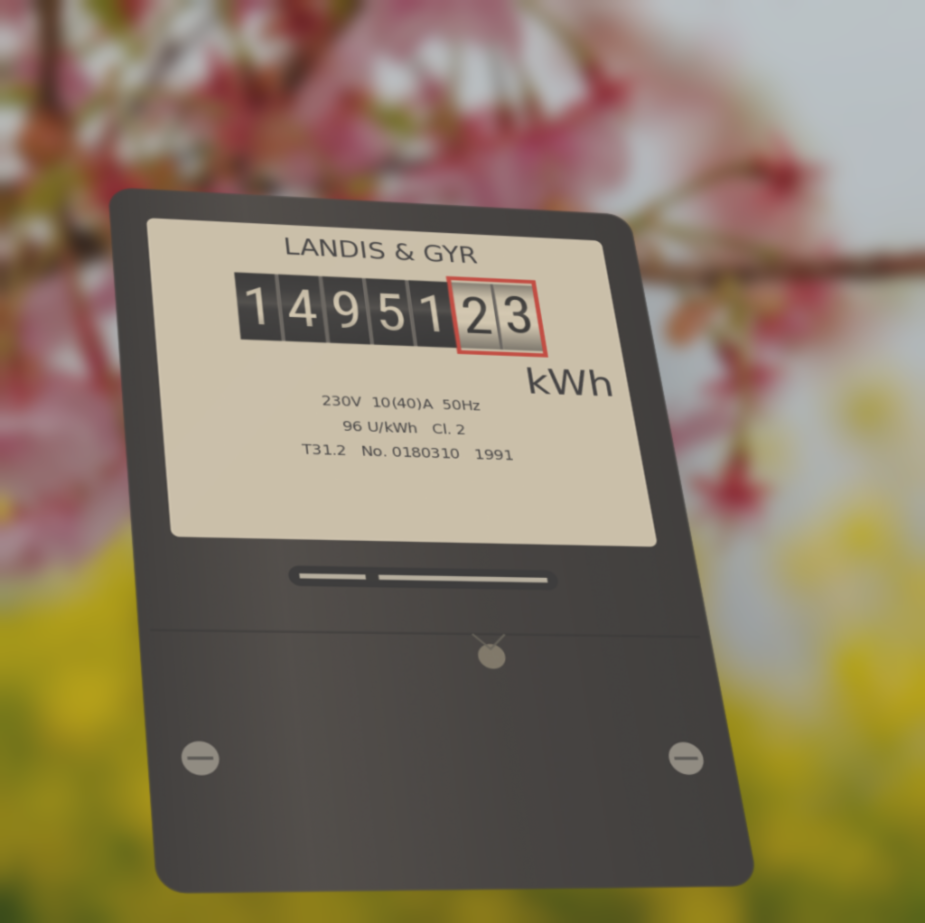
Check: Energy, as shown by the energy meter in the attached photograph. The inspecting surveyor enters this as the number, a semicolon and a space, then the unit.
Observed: 14951.23; kWh
